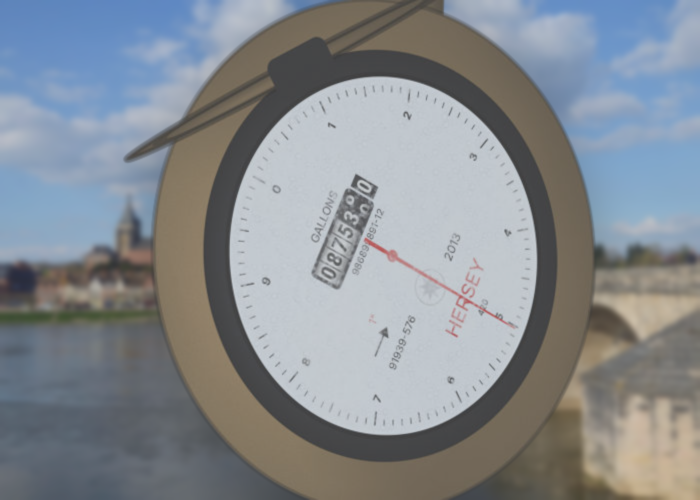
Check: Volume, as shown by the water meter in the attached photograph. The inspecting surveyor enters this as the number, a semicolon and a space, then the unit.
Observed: 875385.0; gal
